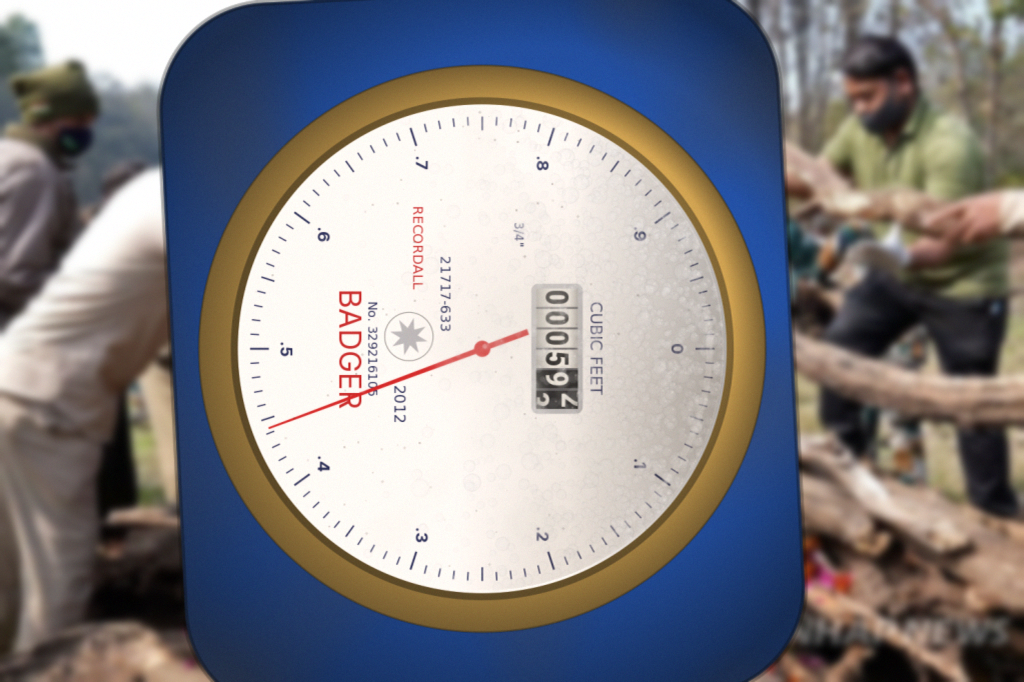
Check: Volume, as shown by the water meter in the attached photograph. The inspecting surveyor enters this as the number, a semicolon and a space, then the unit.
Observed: 592.44; ft³
